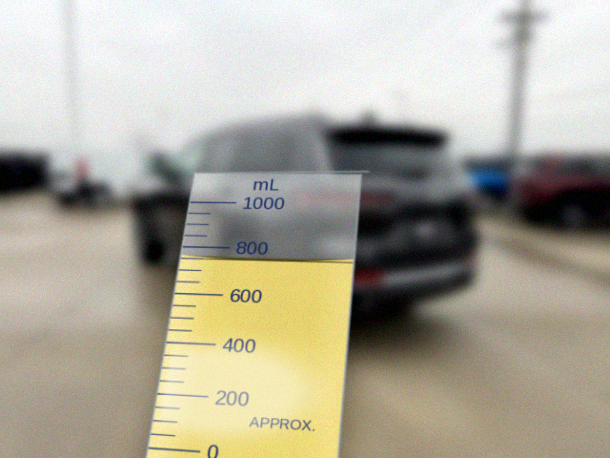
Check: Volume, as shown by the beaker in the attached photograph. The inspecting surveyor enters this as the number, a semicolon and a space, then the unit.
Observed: 750; mL
